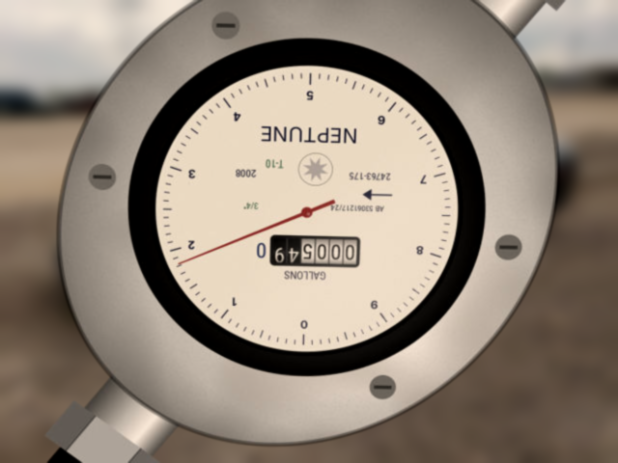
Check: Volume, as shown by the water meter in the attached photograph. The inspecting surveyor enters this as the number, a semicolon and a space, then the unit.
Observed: 5491.8; gal
